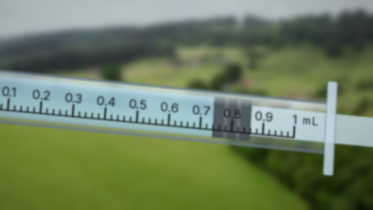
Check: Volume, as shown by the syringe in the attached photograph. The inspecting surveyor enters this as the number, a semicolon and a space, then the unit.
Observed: 0.74; mL
